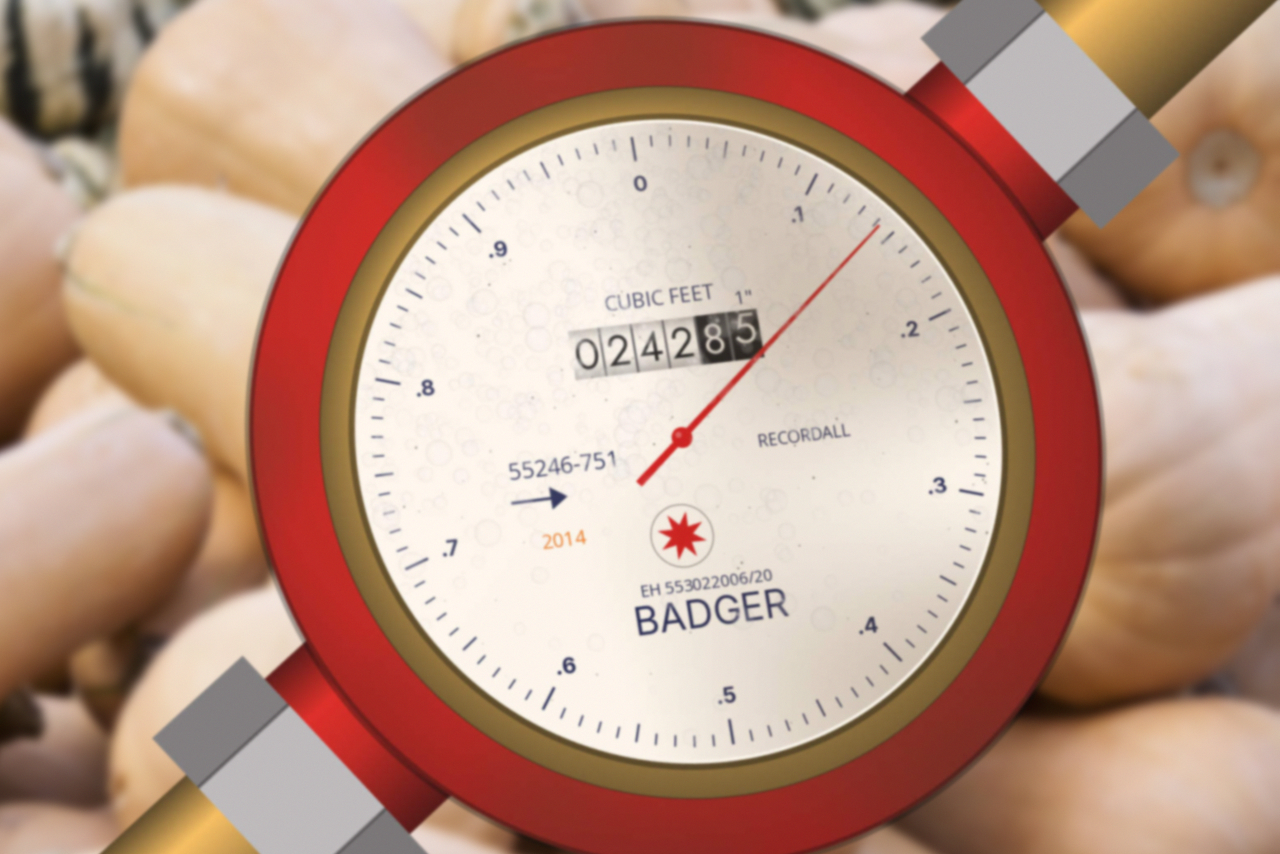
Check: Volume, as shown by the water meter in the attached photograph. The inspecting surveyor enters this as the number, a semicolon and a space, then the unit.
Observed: 24285.14; ft³
